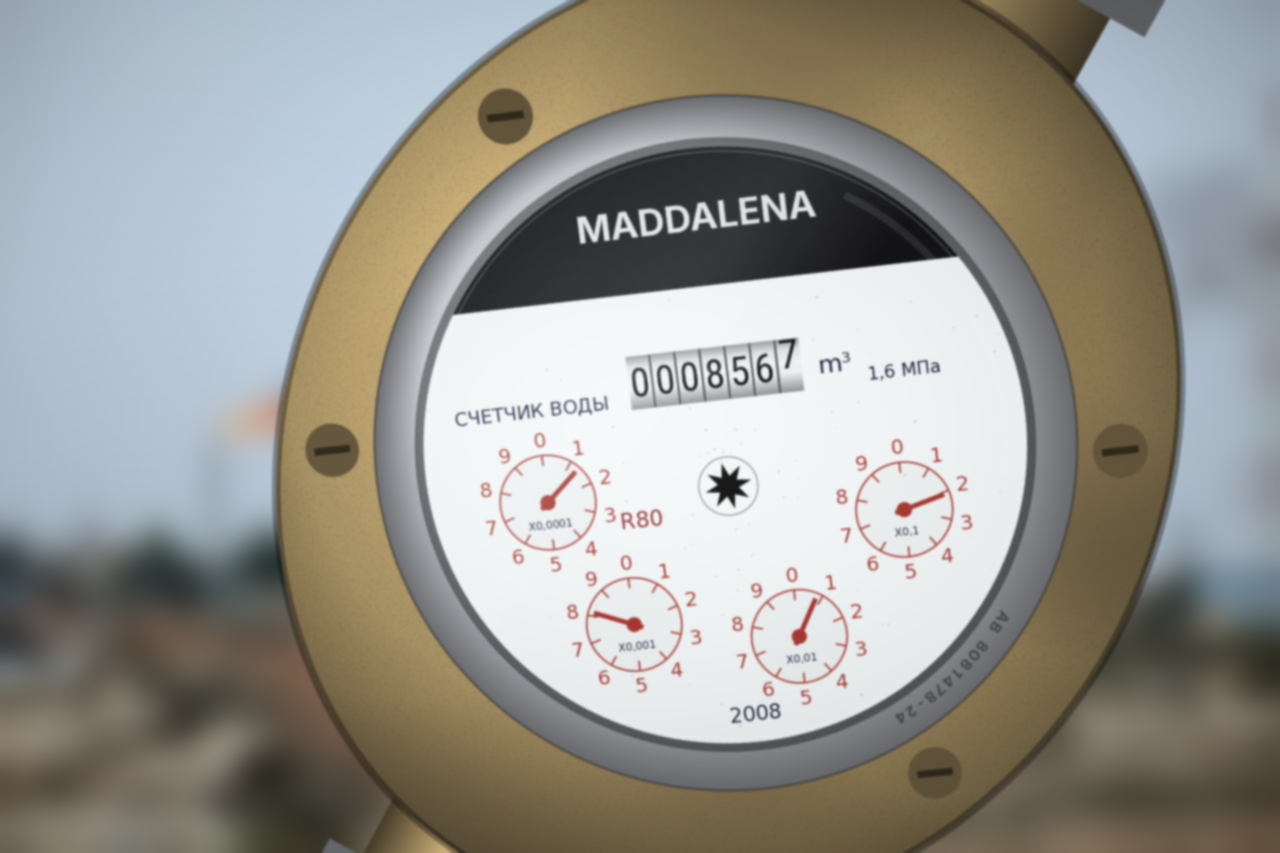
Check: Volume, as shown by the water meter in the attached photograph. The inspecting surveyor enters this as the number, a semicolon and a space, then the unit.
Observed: 8567.2081; m³
